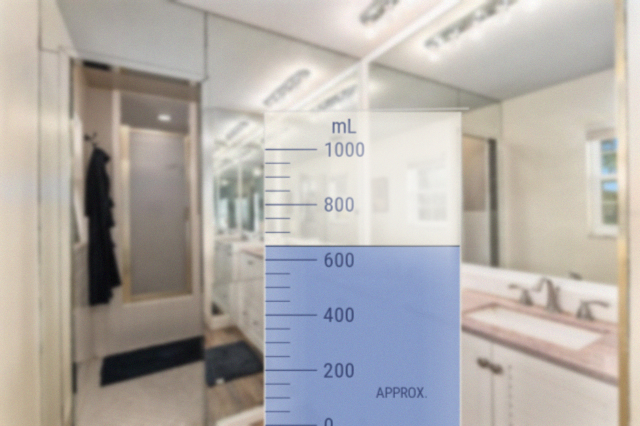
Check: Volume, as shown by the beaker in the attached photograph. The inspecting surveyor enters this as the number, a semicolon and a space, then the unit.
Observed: 650; mL
